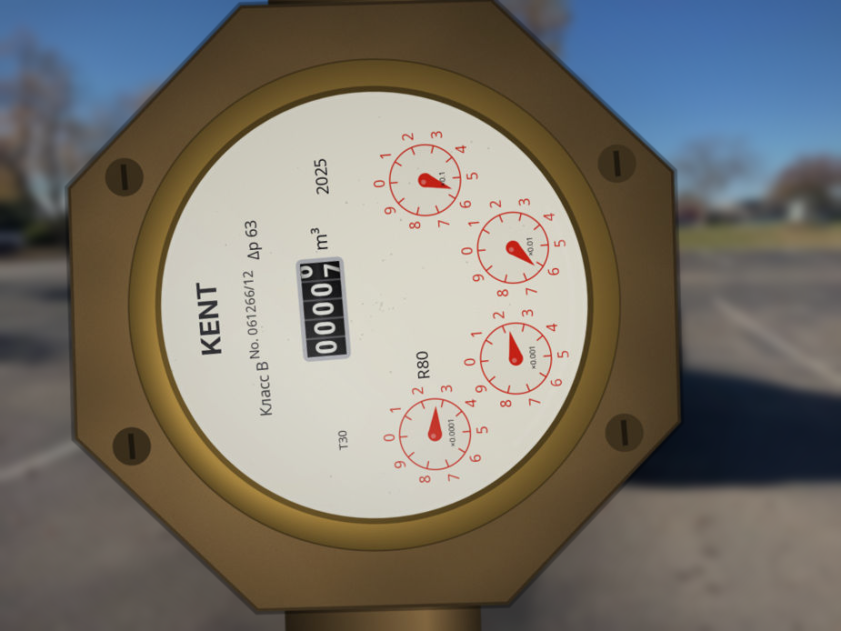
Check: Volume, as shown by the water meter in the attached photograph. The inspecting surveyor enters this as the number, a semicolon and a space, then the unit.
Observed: 6.5622; m³
